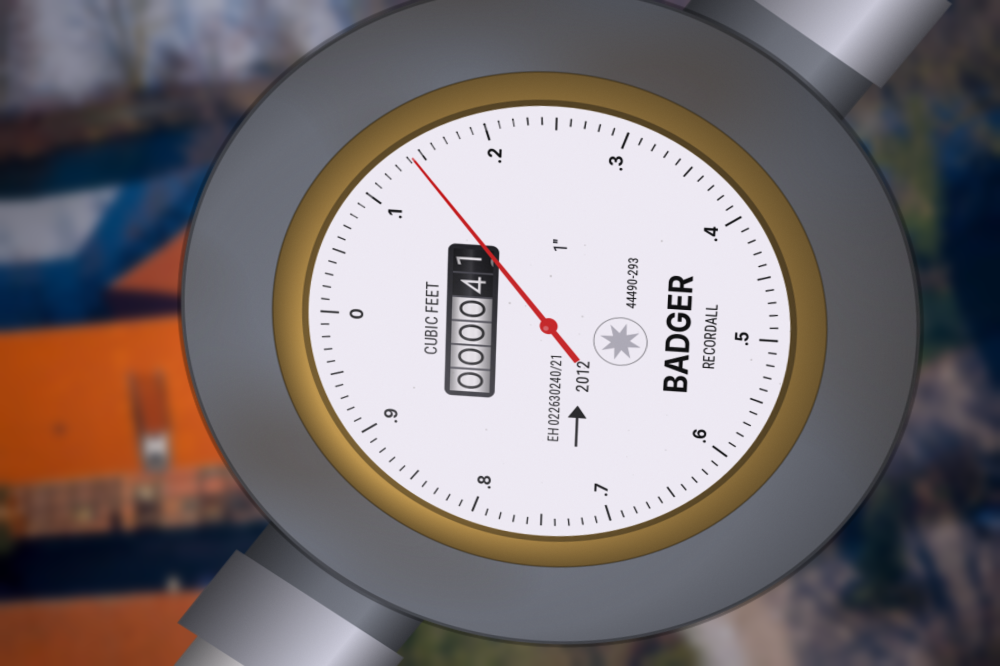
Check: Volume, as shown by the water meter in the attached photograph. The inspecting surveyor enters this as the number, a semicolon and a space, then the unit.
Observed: 41.14; ft³
